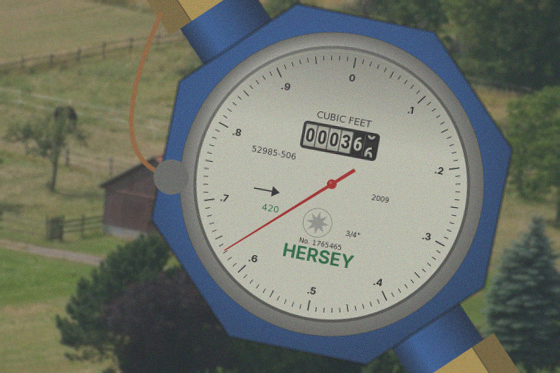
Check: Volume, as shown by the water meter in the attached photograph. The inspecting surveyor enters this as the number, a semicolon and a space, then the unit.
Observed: 365.63; ft³
